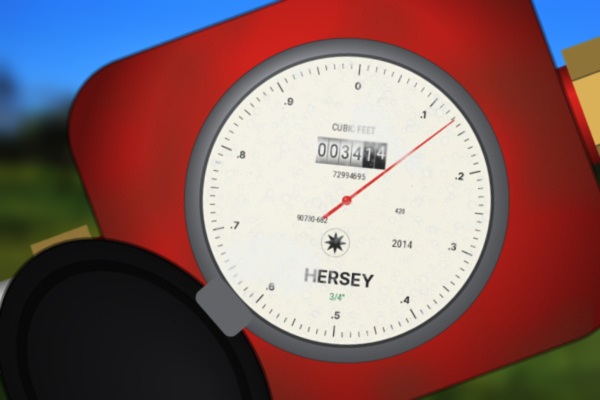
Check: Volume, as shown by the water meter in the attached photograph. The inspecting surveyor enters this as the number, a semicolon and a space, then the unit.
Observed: 3414.13; ft³
